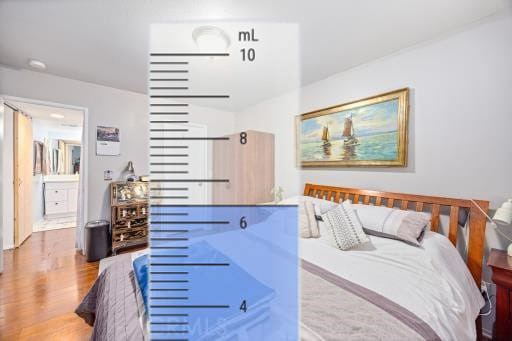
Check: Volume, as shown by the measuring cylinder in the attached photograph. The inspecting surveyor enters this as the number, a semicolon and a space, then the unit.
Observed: 6.4; mL
